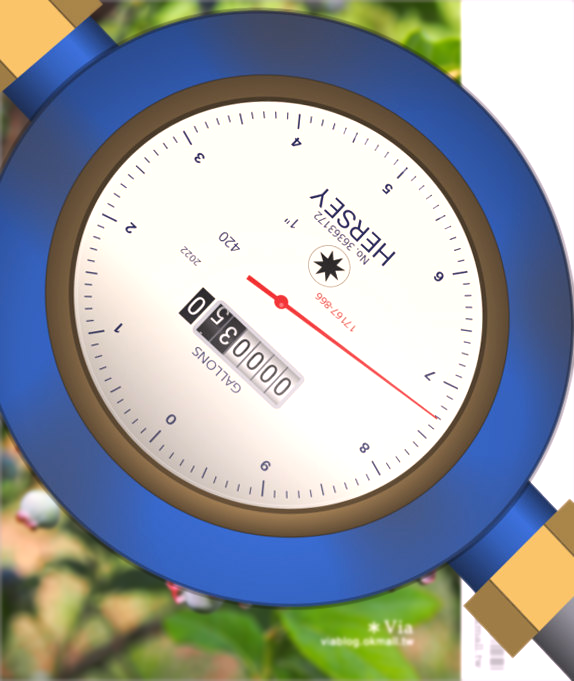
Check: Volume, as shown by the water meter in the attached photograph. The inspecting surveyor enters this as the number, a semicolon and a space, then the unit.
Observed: 347.3; gal
